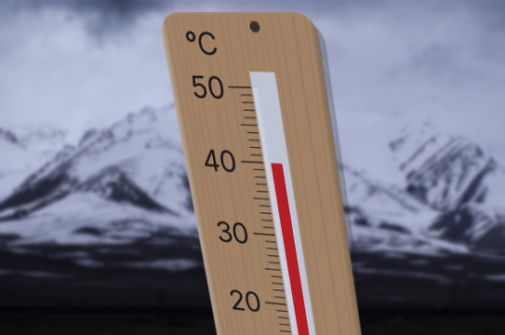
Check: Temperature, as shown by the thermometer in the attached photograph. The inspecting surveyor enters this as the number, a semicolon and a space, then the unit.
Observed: 40; °C
